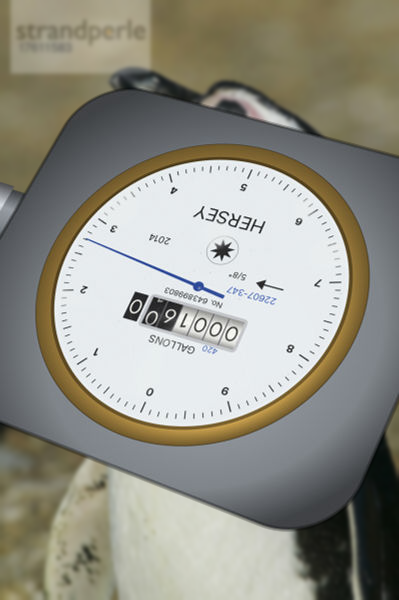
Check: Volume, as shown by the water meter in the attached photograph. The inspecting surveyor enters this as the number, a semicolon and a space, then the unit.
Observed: 1602.7; gal
